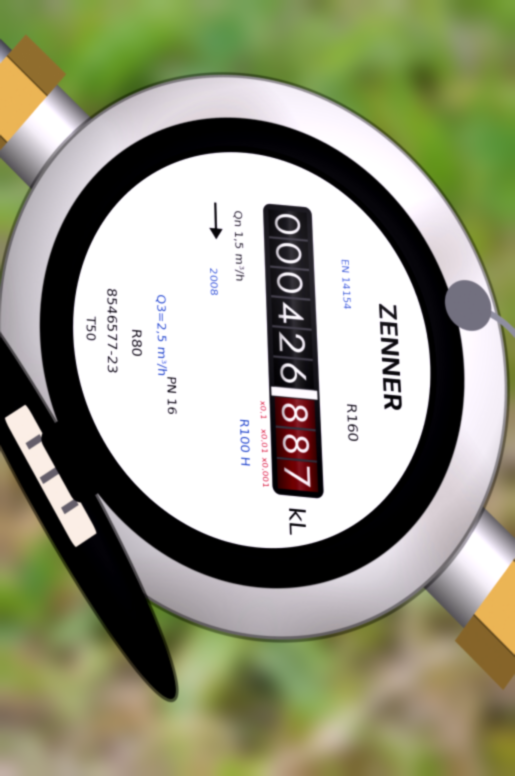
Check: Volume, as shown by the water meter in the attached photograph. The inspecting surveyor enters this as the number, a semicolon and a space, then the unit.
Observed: 426.887; kL
